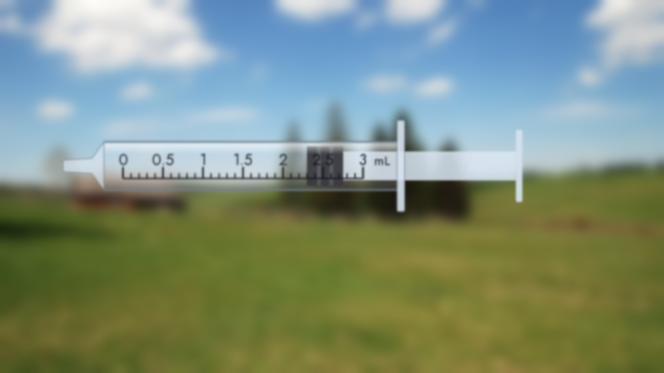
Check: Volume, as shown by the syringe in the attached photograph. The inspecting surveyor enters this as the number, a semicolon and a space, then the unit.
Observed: 2.3; mL
